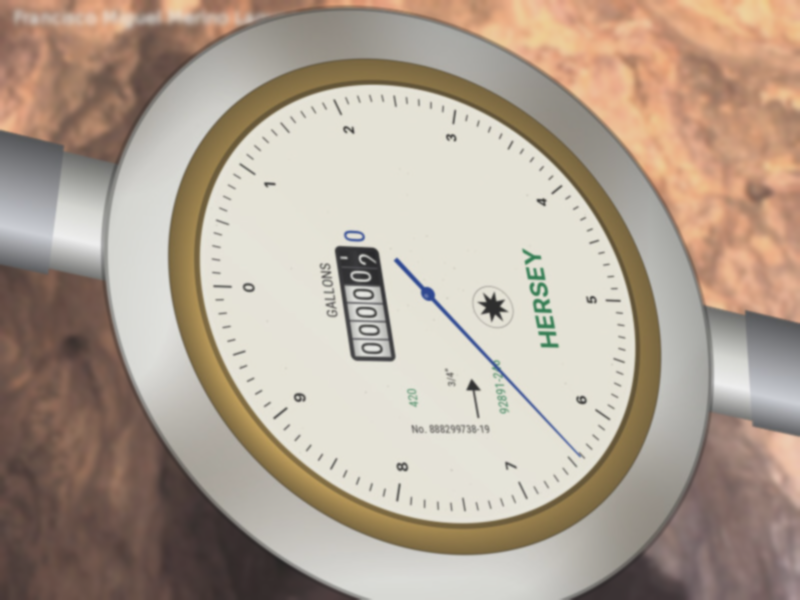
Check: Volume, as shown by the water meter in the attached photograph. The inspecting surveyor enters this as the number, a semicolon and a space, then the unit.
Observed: 16.4; gal
